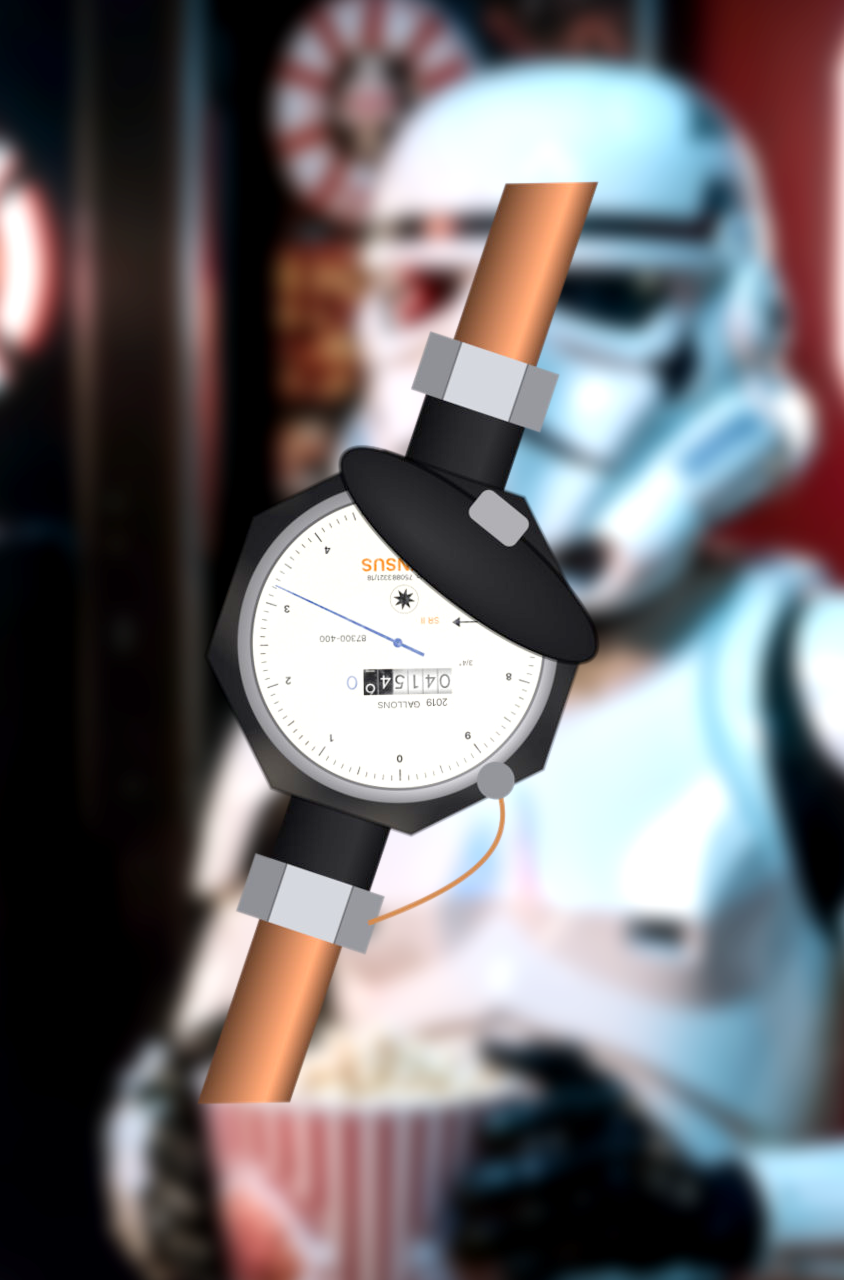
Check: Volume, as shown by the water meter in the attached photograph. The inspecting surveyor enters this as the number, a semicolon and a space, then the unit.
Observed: 415463.2; gal
